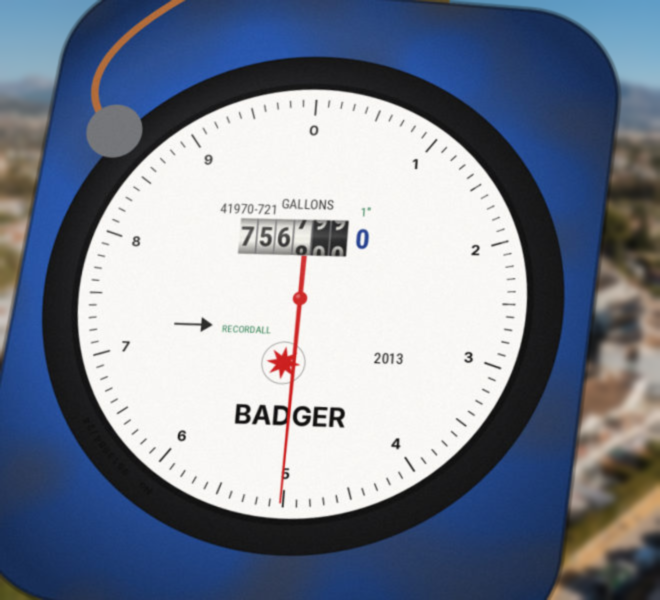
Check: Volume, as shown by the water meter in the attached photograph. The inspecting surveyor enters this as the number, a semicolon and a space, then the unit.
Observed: 7567995.0; gal
